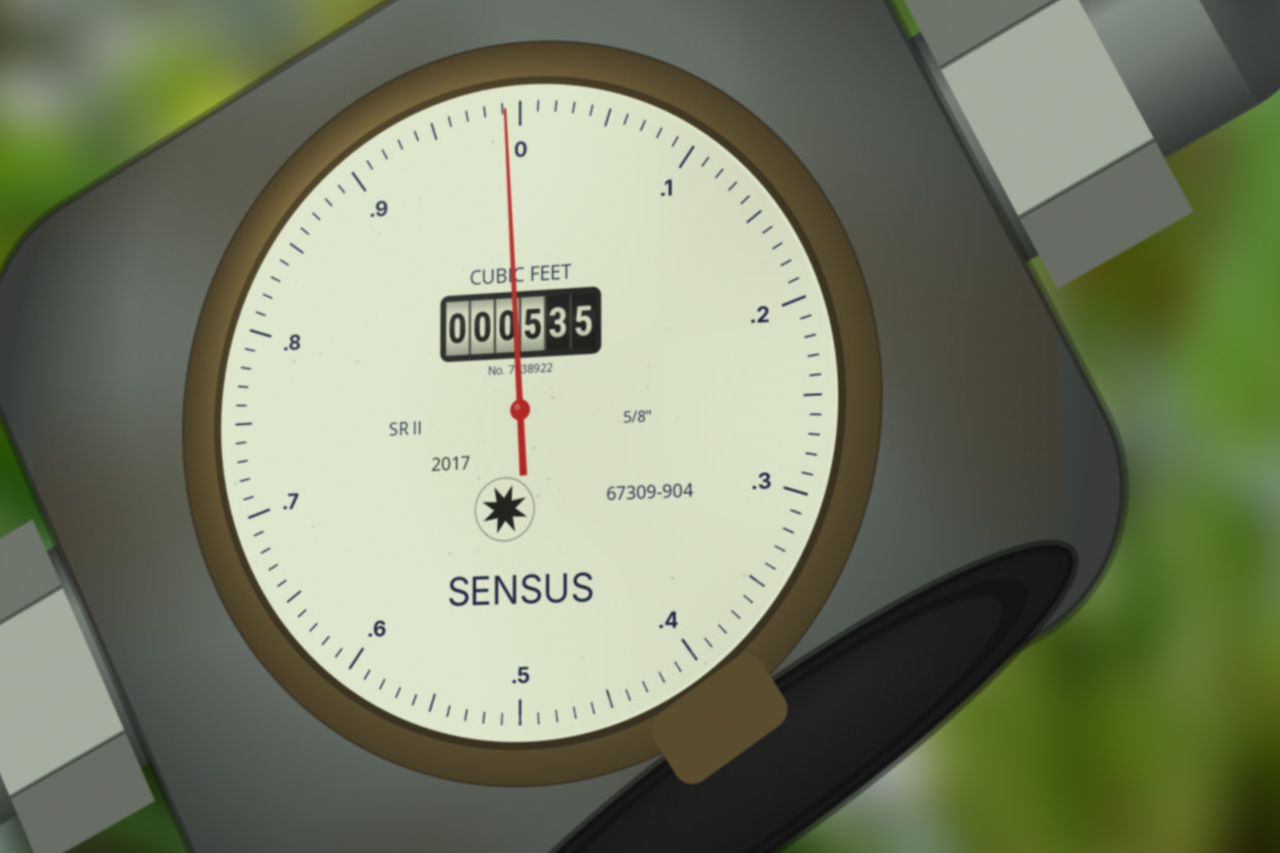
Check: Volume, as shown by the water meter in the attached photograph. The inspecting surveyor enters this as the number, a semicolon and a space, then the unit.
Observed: 534.99; ft³
